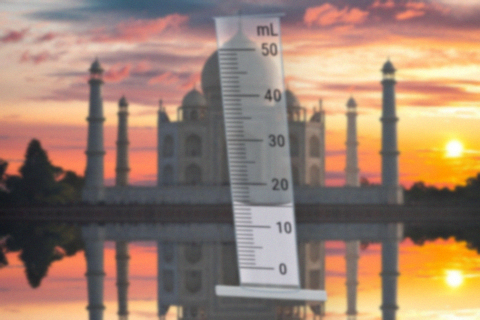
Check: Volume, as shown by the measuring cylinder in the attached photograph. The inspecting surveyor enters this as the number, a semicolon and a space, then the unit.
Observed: 15; mL
